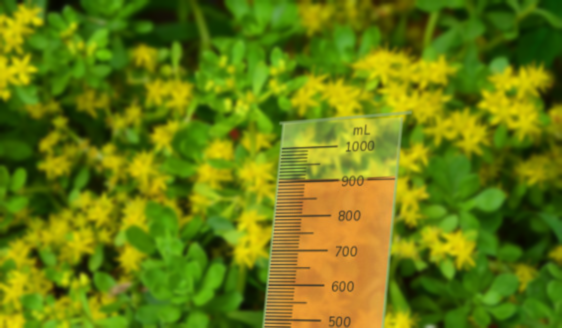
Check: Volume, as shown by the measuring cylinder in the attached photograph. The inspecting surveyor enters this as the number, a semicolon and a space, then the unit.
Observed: 900; mL
